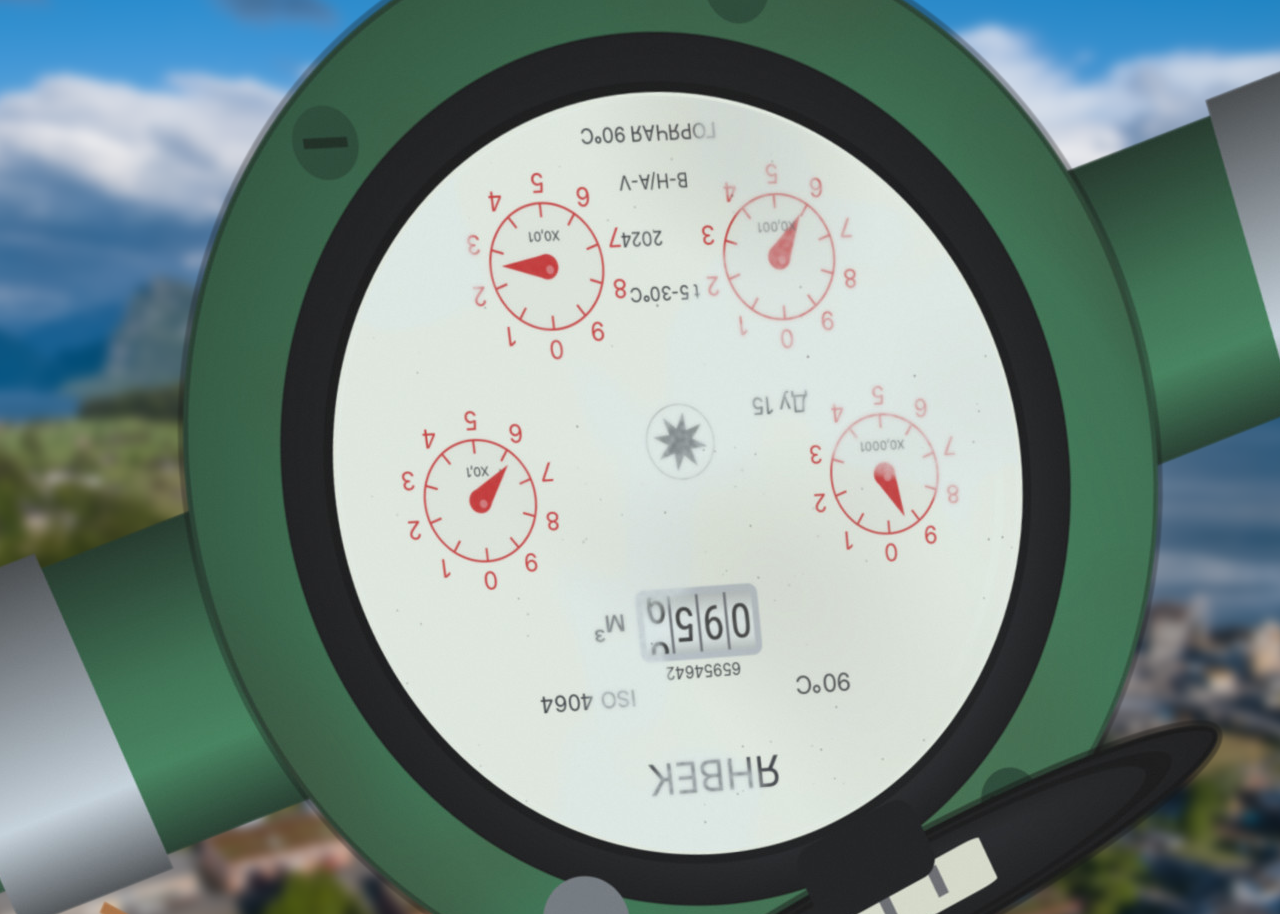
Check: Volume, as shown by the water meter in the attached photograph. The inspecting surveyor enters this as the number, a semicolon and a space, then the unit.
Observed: 958.6259; m³
